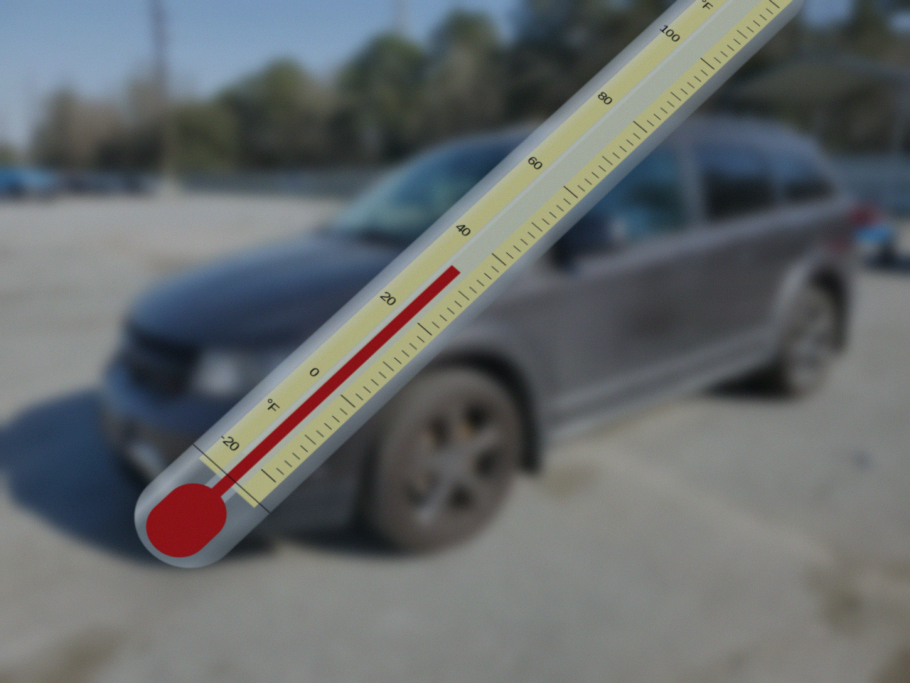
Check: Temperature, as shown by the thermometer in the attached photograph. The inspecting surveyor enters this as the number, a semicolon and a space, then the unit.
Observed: 33; °F
